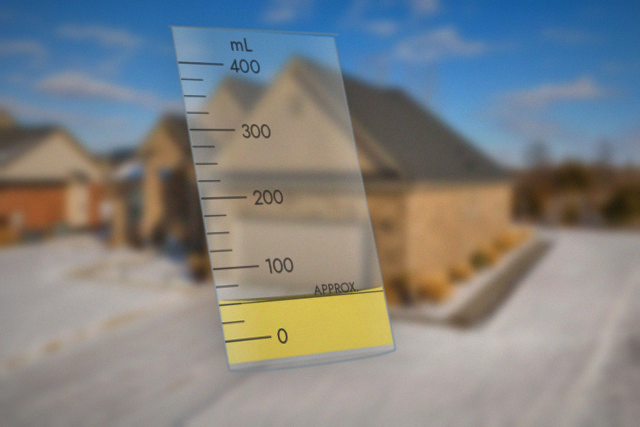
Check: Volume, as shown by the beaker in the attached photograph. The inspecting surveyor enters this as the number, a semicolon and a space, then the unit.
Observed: 50; mL
